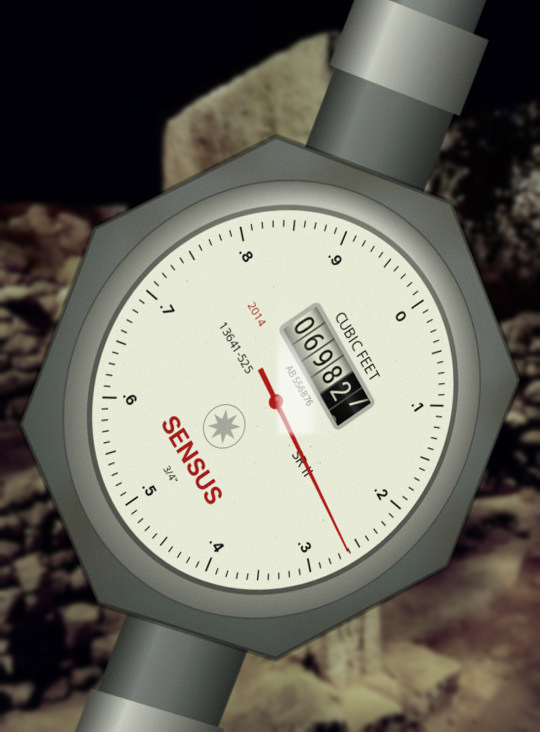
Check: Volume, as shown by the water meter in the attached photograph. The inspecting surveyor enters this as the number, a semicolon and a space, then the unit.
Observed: 69827.26; ft³
